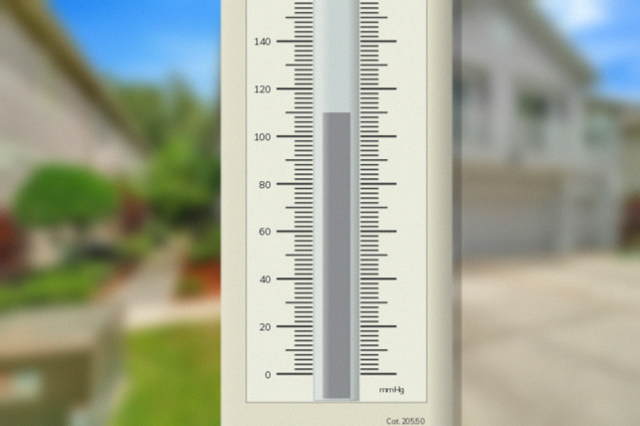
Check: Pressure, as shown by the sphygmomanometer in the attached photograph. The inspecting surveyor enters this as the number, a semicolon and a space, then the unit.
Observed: 110; mmHg
